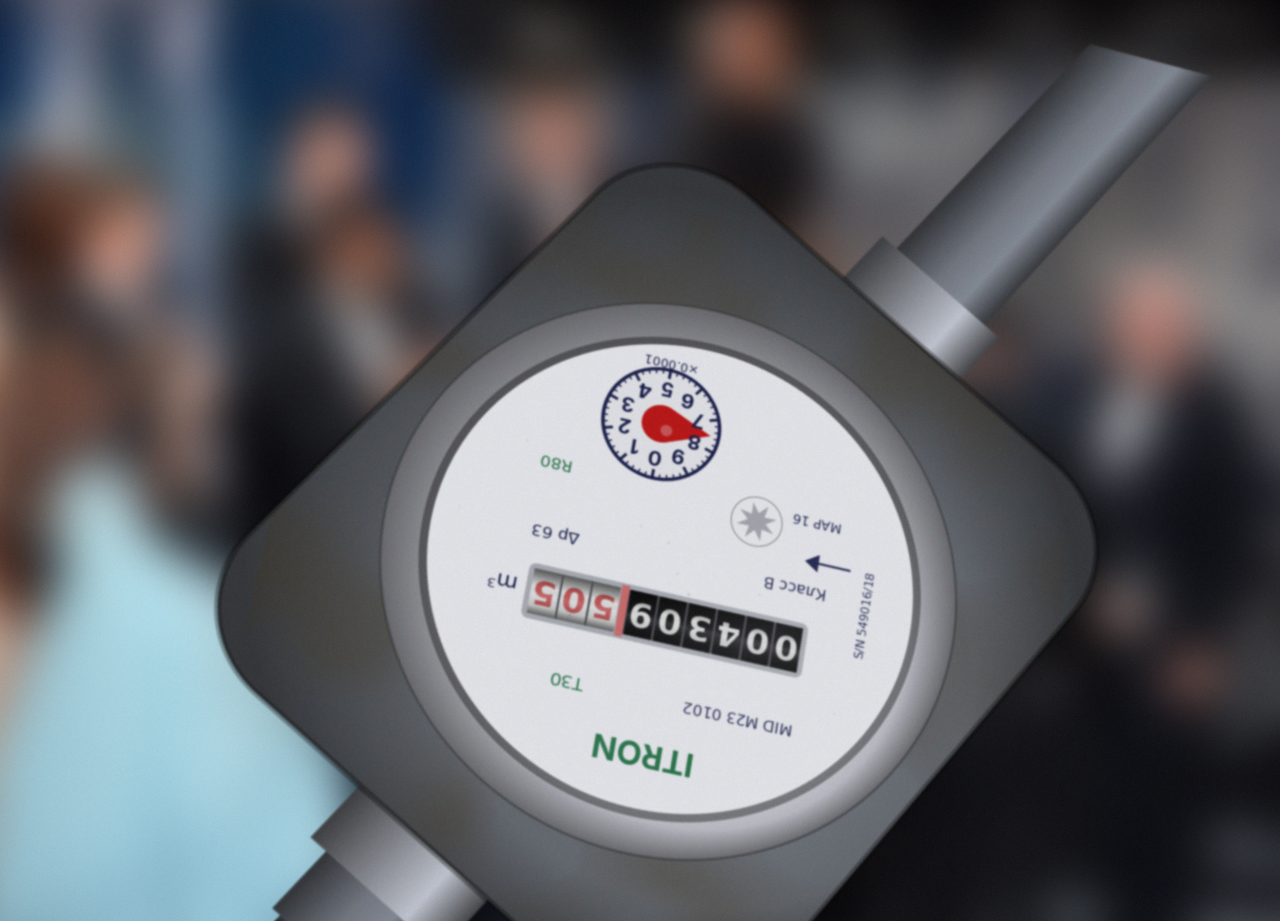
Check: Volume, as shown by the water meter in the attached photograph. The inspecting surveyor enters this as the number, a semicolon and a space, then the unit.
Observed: 4309.5057; m³
